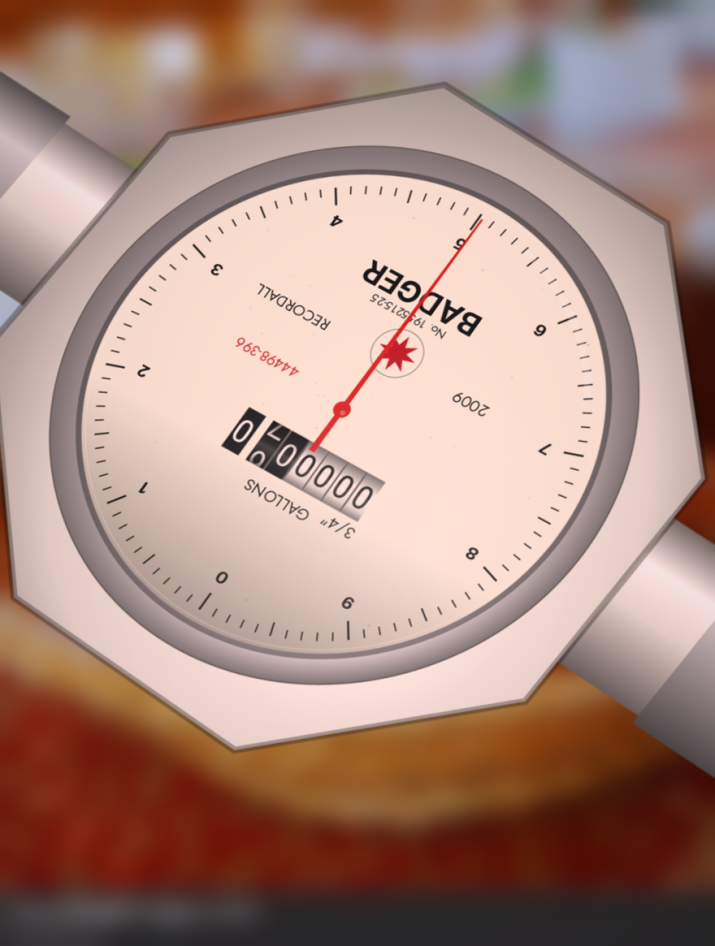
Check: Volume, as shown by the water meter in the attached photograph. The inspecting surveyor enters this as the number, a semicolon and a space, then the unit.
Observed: 65.0; gal
